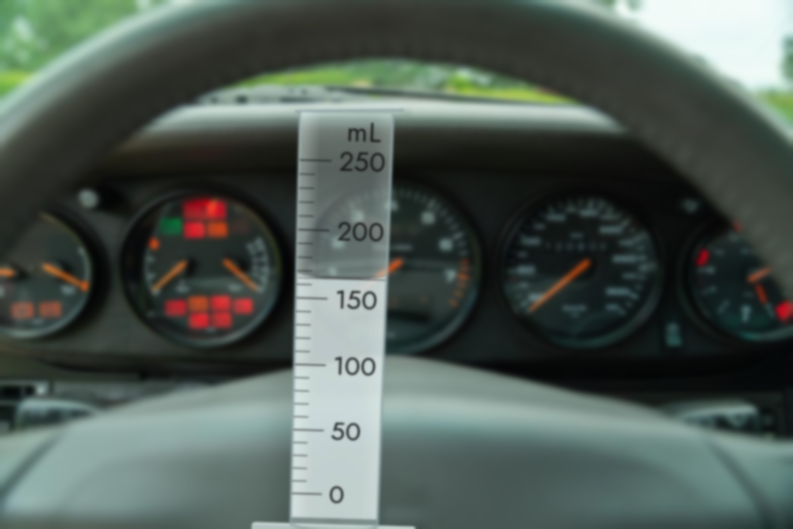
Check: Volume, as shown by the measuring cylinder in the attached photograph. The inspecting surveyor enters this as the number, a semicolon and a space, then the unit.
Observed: 165; mL
